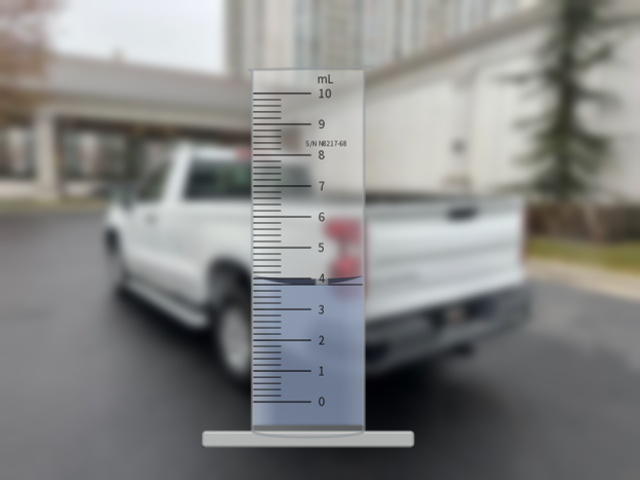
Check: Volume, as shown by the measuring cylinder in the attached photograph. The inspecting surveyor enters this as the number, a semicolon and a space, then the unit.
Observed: 3.8; mL
